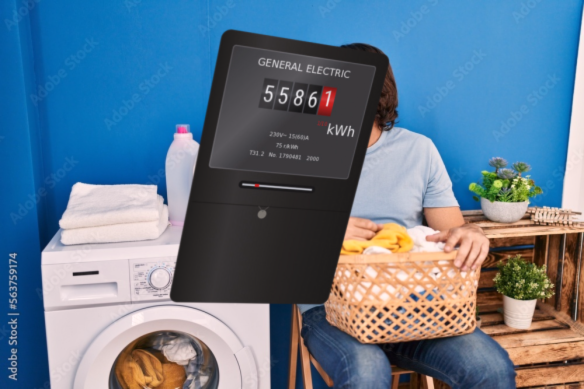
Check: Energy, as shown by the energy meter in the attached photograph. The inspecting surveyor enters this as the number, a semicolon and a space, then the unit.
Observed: 5586.1; kWh
